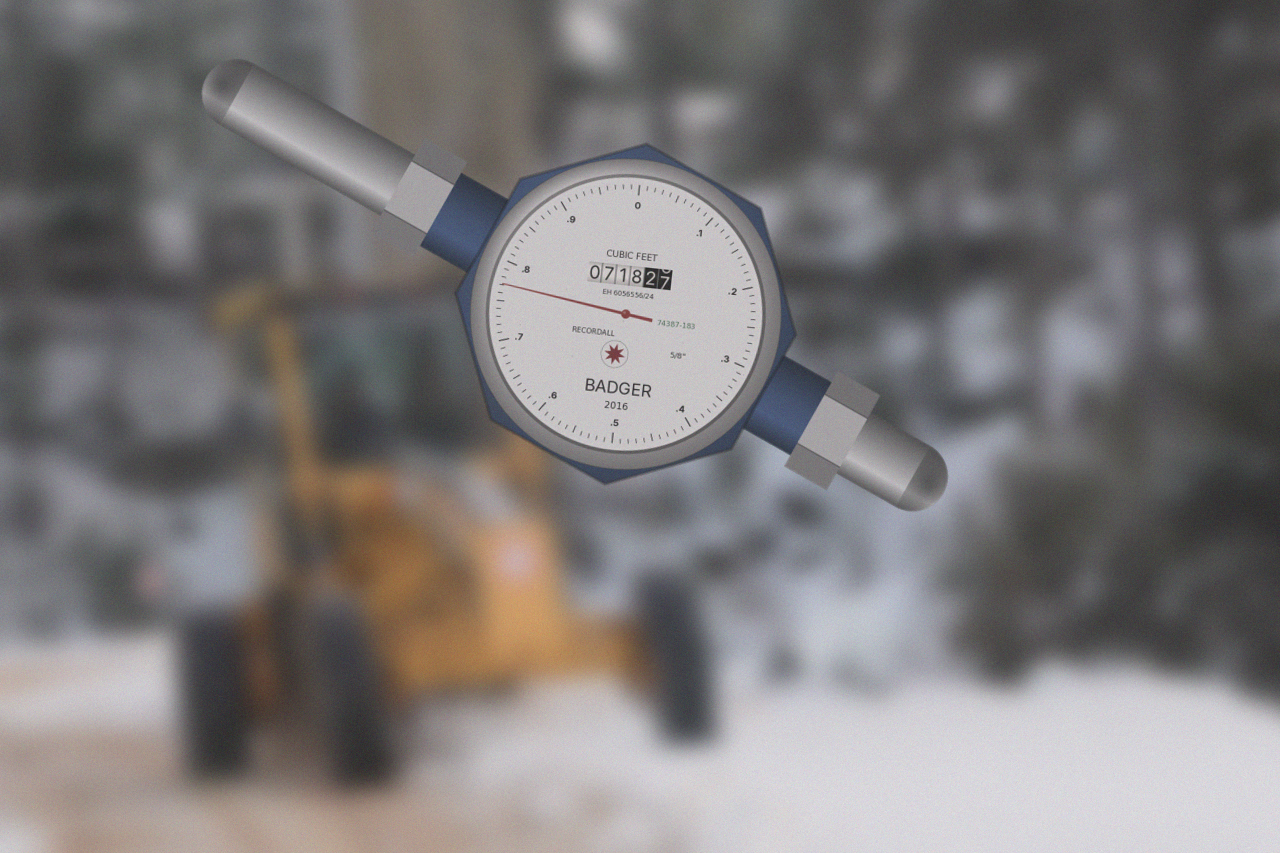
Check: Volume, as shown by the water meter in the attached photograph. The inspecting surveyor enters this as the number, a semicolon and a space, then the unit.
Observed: 71826.77; ft³
